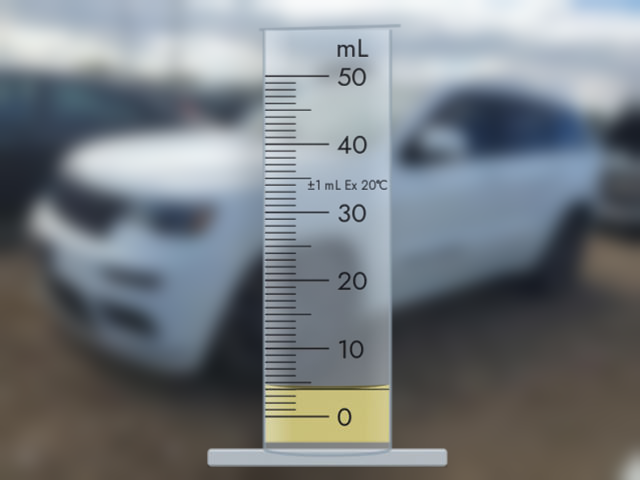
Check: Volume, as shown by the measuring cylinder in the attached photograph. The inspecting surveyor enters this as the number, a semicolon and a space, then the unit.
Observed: 4; mL
